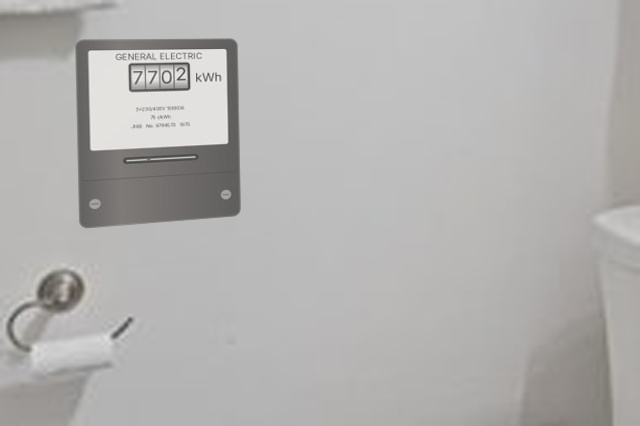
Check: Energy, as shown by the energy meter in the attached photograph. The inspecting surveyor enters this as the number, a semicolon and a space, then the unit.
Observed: 7702; kWh
